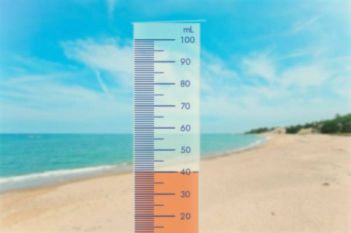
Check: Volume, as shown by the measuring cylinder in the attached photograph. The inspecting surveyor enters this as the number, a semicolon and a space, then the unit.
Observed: 40; mL
